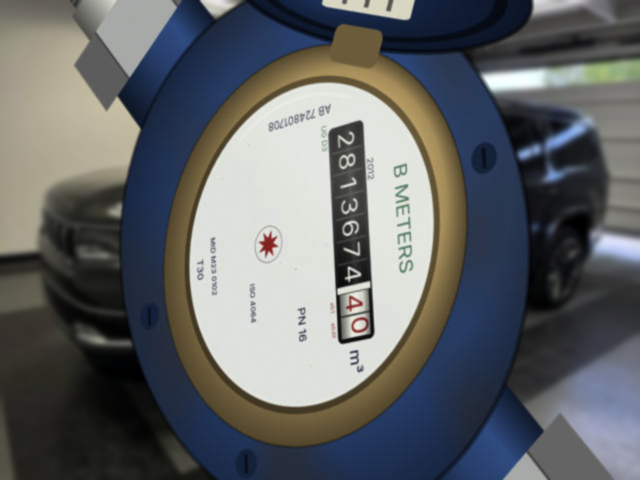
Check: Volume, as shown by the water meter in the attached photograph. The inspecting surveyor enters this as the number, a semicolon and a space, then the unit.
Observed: 2813674.40; m³
